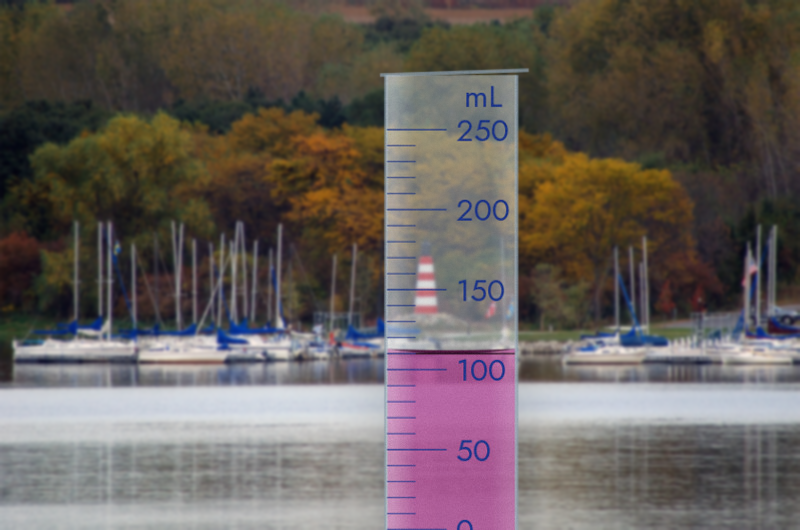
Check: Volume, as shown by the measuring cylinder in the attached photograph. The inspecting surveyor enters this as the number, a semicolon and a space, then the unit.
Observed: 110; mL
